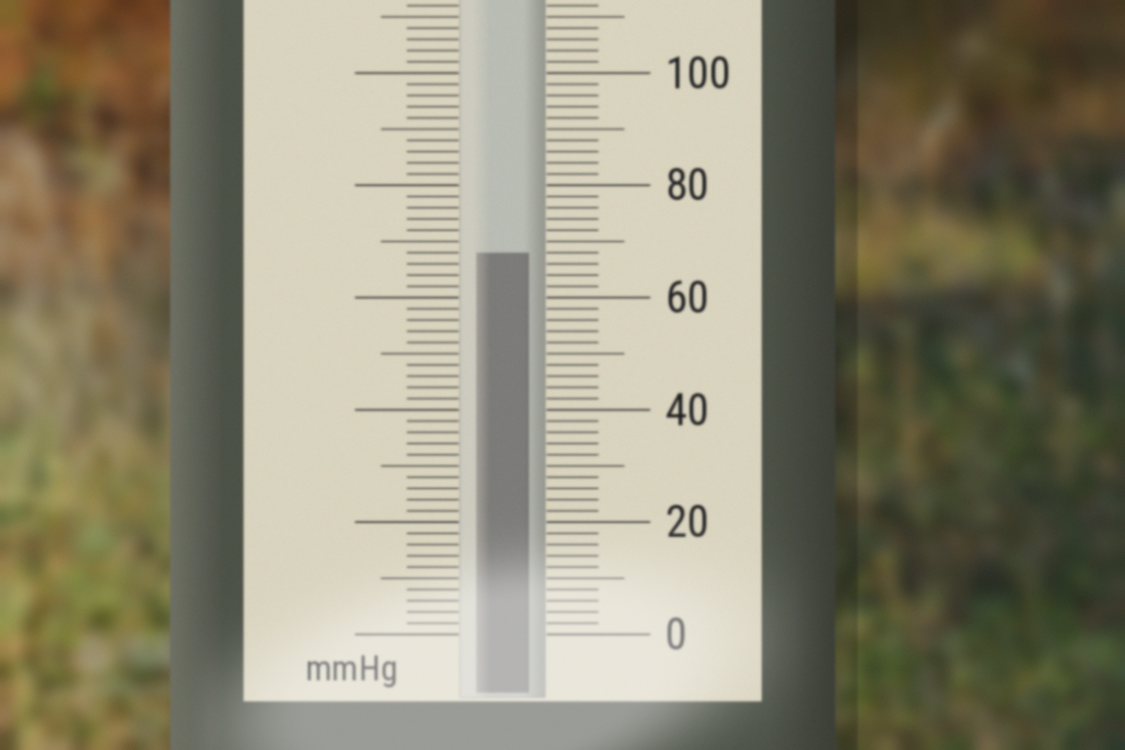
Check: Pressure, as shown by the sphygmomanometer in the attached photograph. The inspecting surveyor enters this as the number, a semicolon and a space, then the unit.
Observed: 68; mmHg
